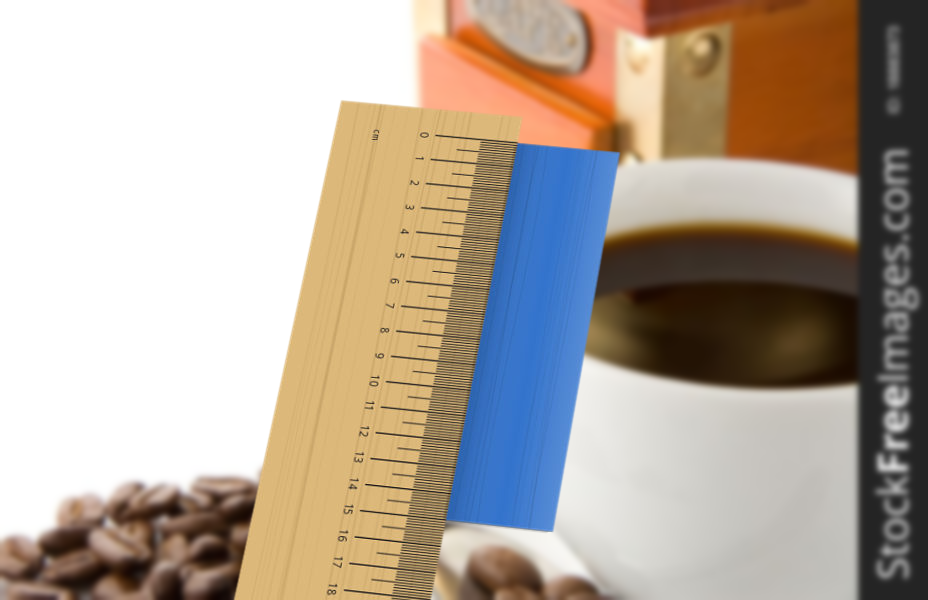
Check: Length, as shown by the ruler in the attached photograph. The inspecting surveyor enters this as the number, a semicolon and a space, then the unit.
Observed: 15; cm
